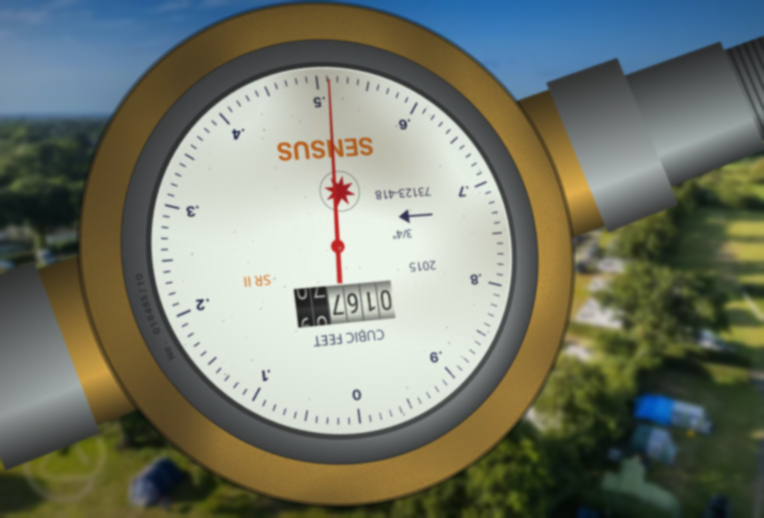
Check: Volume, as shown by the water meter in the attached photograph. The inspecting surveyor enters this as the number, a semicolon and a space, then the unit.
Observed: 16769.51; ft³
